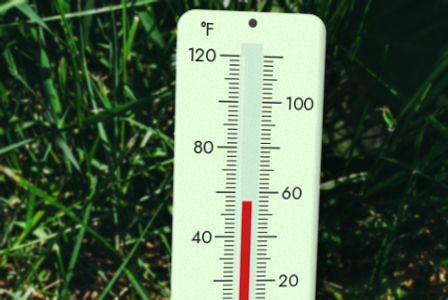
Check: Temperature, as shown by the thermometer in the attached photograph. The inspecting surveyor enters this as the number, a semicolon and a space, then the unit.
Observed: 56; °F
